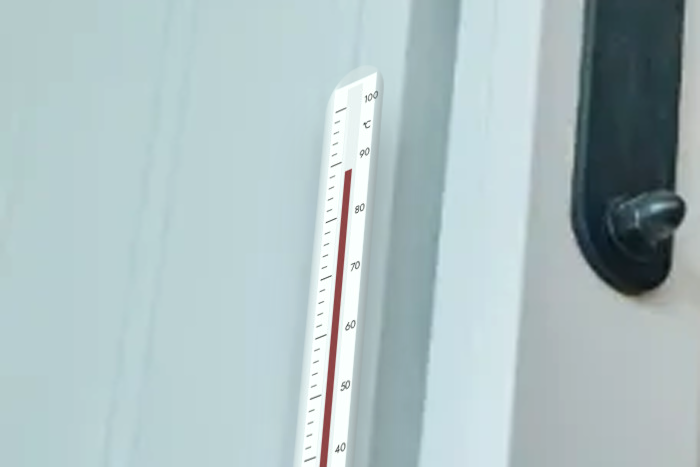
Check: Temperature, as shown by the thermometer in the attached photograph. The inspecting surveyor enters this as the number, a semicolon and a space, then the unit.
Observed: 88; °C
